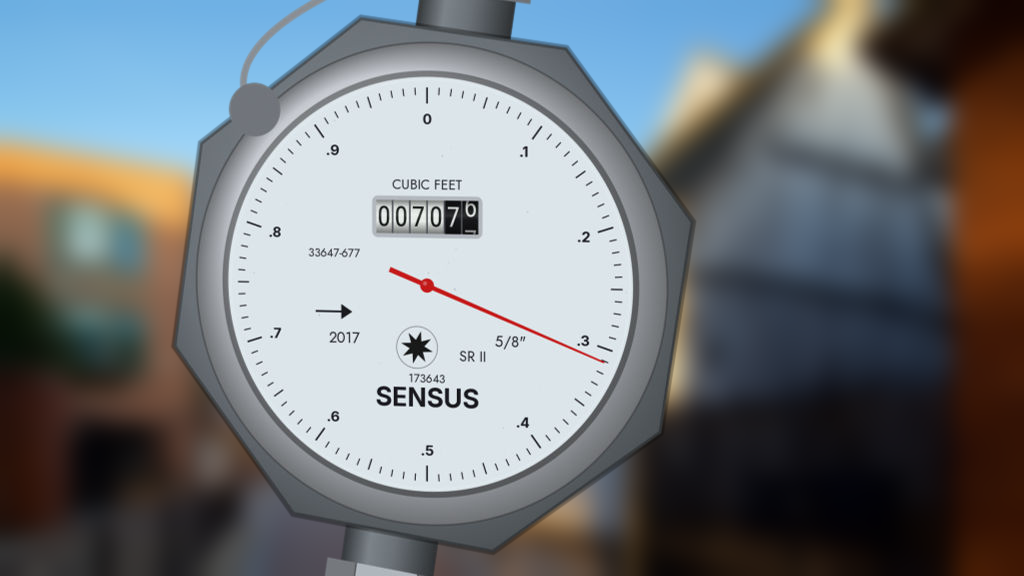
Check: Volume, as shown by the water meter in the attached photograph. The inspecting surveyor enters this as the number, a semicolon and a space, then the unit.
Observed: 7076.31; ft³
